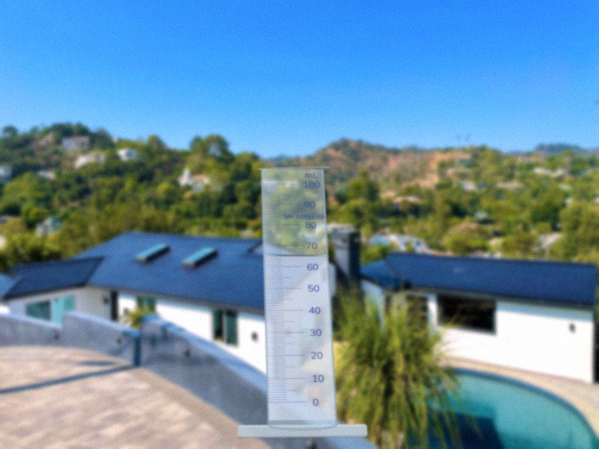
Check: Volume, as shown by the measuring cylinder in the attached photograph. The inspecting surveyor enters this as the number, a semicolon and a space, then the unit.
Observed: 65; mL
